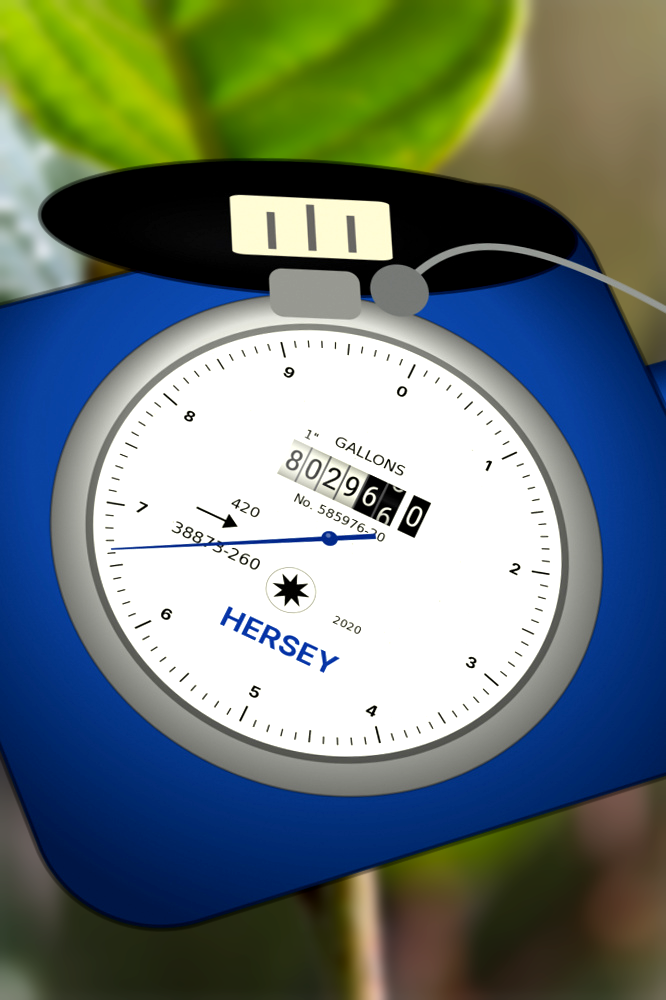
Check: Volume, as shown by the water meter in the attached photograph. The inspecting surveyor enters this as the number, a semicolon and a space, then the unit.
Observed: 8029656.6; gal
